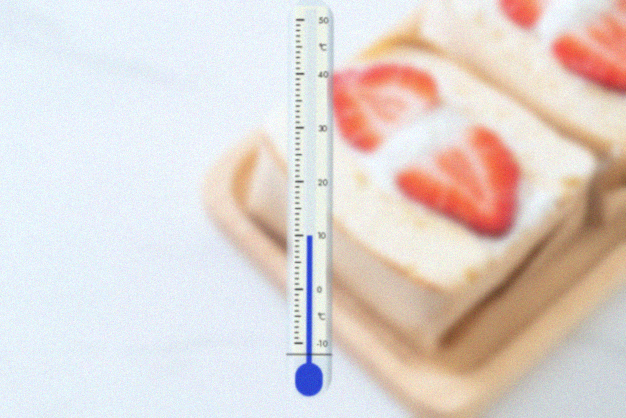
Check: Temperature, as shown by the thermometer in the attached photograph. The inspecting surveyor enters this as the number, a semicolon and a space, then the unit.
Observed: 10; °C
